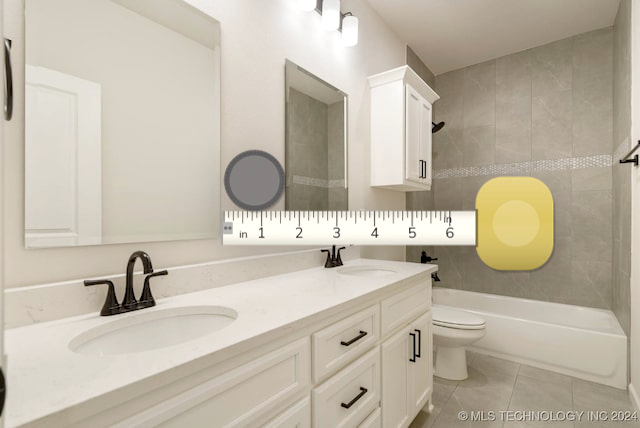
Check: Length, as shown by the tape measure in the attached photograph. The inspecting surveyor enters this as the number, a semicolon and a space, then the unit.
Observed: 1.625; in
